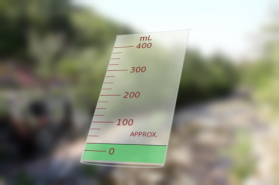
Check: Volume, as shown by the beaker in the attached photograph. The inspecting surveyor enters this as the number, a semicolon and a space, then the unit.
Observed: 25; mL
